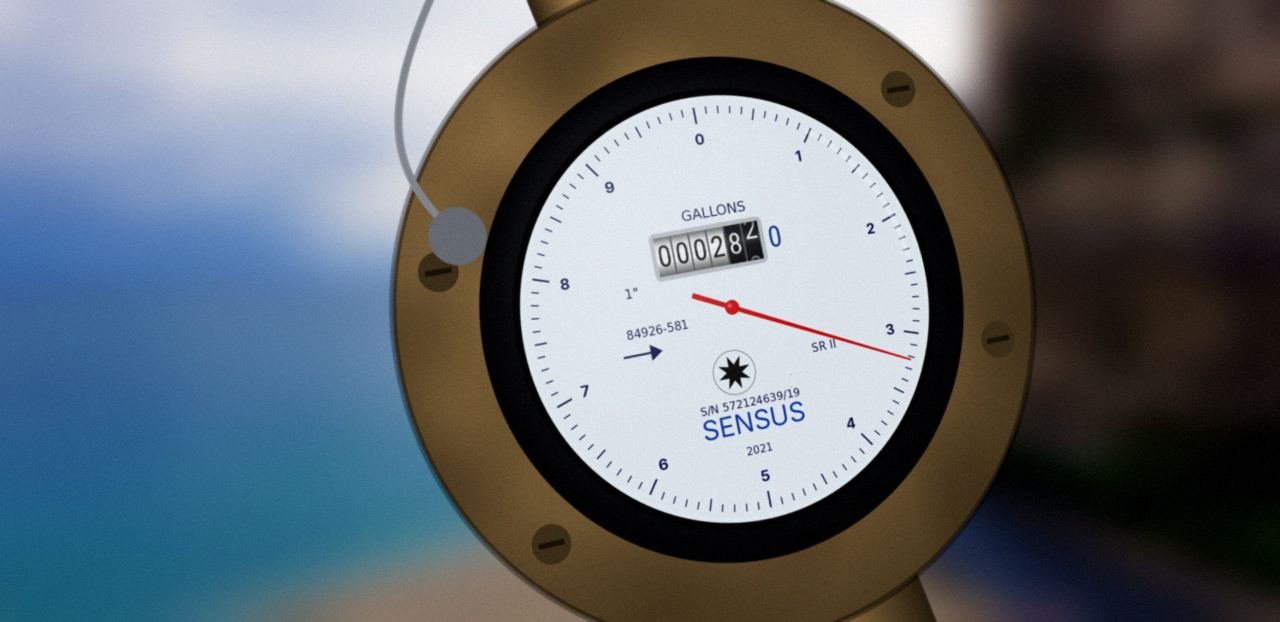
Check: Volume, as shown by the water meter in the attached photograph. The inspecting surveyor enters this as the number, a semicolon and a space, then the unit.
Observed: 2823.2; gal
